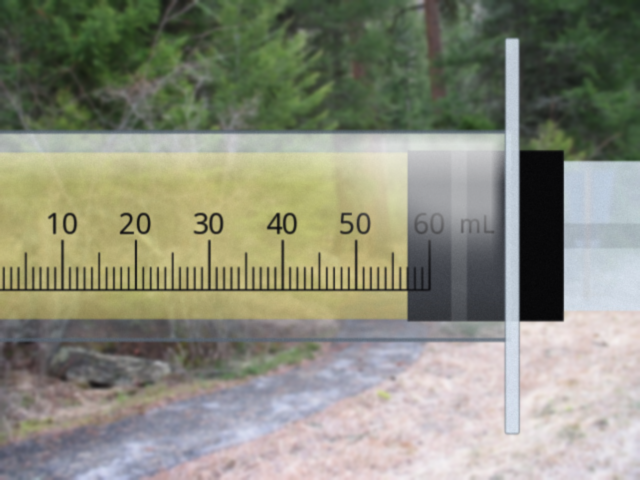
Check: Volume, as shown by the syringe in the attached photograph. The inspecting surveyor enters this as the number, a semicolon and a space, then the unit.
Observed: 57; mL
